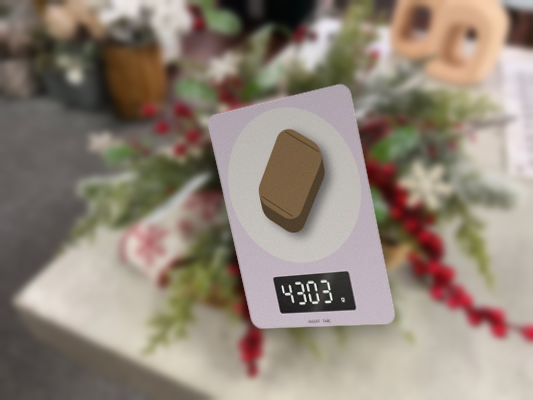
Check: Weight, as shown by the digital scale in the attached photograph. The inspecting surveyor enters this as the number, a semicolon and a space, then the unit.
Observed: 4303; g
